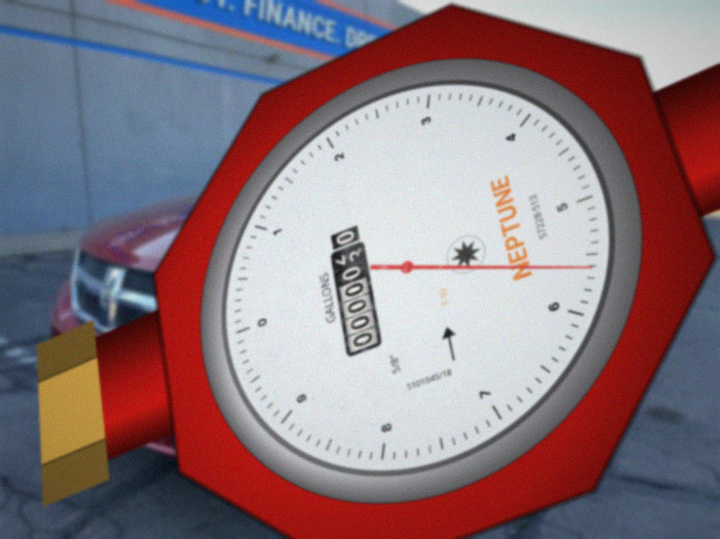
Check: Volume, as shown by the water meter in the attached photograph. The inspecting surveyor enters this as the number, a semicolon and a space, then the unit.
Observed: 25.6; gal
